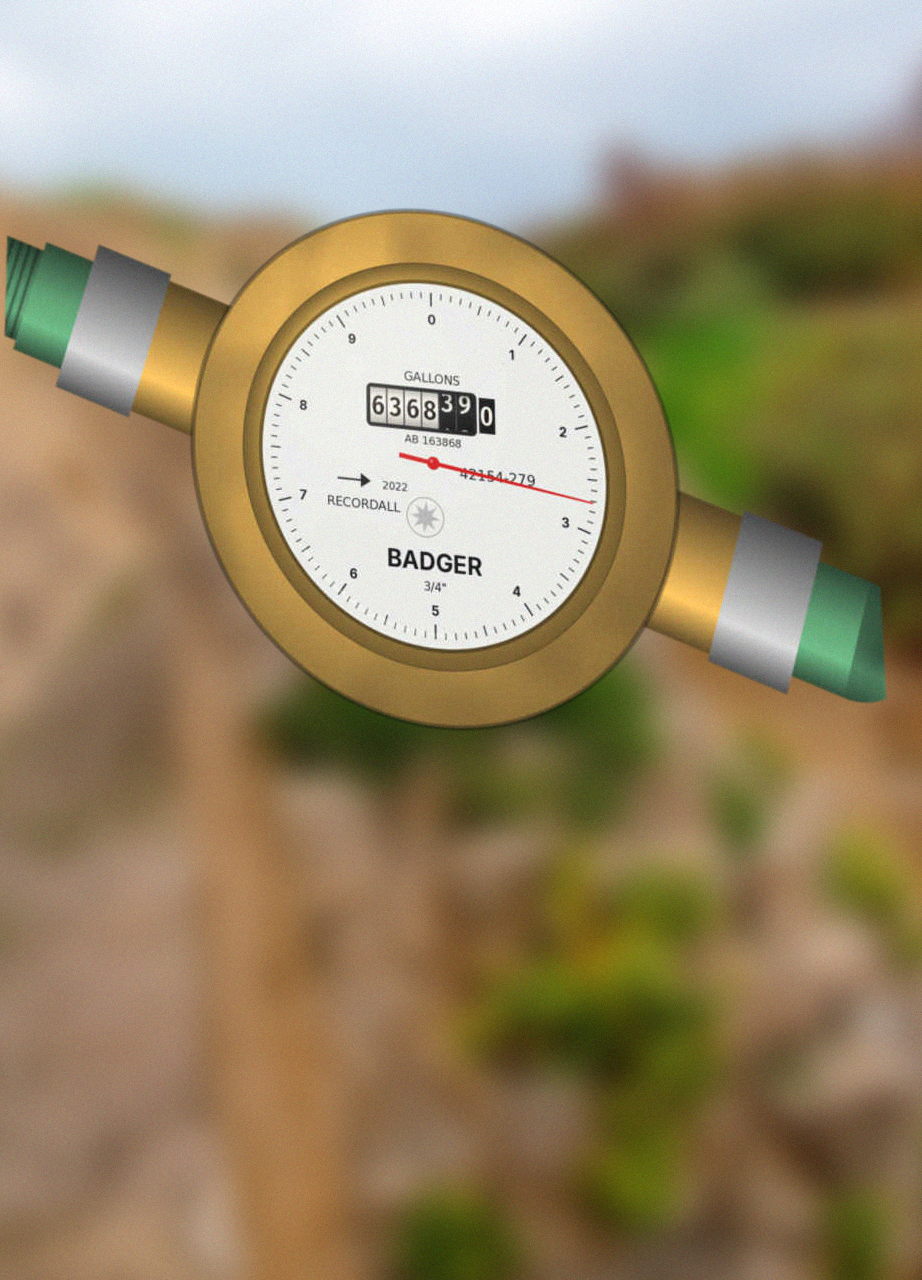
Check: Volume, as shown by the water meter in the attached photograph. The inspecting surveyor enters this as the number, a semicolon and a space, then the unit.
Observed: 6368392.7; gal
